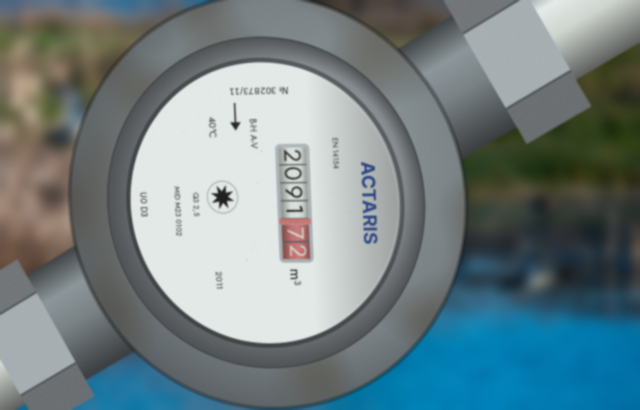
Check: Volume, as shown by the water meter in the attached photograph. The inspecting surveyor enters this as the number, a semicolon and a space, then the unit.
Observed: 2091.72; m³
